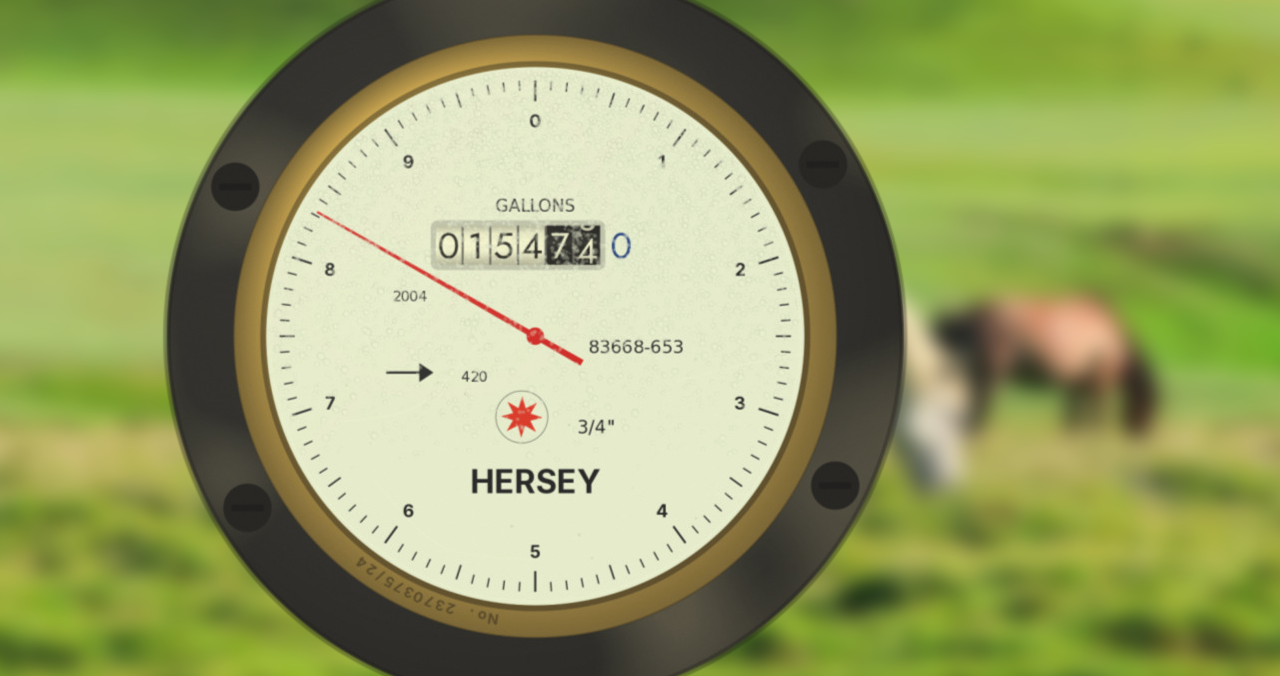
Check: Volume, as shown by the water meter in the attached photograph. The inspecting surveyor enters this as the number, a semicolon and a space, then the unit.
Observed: 154738.3; gal
